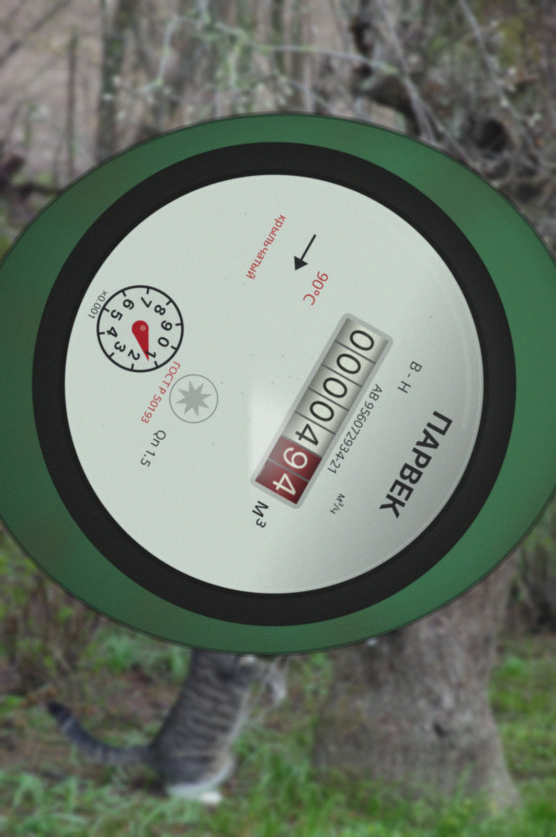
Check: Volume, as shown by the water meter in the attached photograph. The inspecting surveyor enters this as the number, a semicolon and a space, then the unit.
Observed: 4.941; m³
